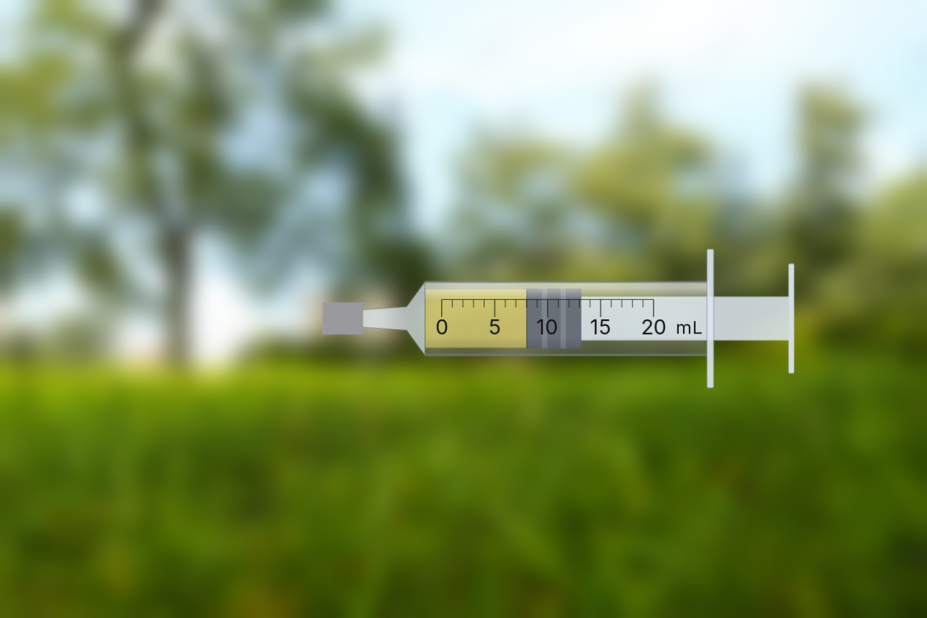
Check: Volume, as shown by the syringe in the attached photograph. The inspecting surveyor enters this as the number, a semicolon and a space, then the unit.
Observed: 8; mL
